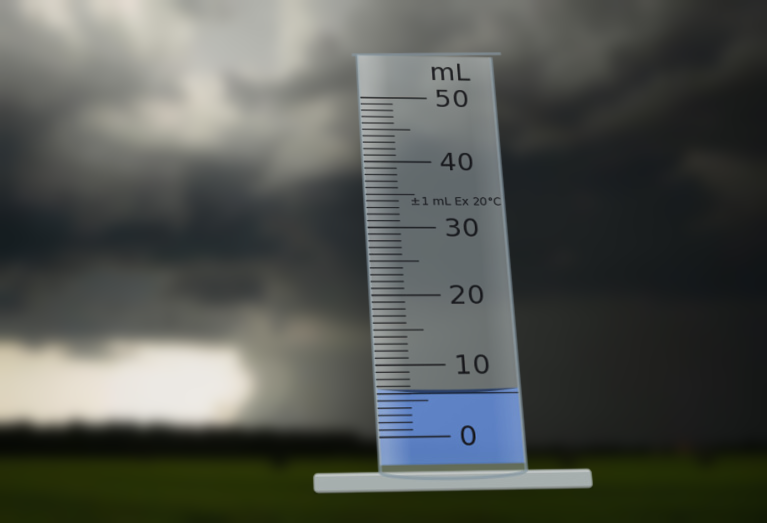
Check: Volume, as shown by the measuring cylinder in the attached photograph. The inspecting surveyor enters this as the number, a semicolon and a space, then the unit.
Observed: 6; mL
